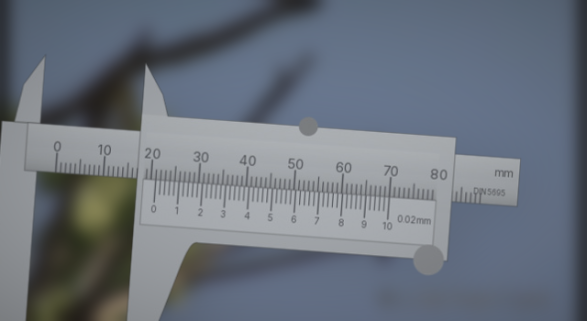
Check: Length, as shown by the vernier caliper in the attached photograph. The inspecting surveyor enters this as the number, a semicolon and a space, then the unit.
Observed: 21.0; mm
